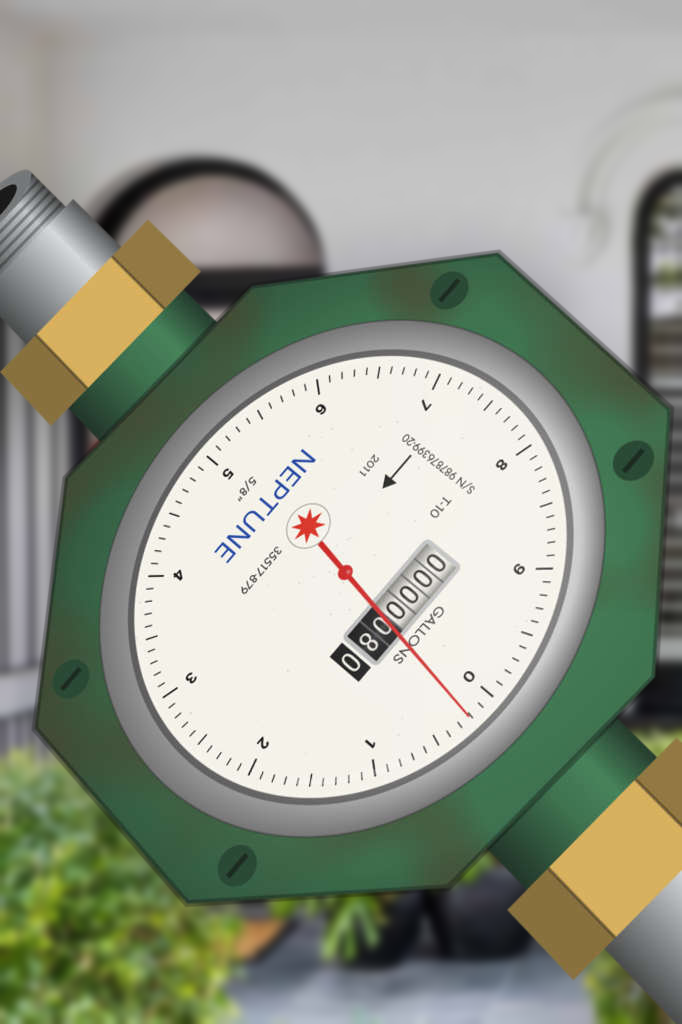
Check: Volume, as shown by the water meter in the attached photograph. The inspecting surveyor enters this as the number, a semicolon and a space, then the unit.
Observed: 80.2; gal
